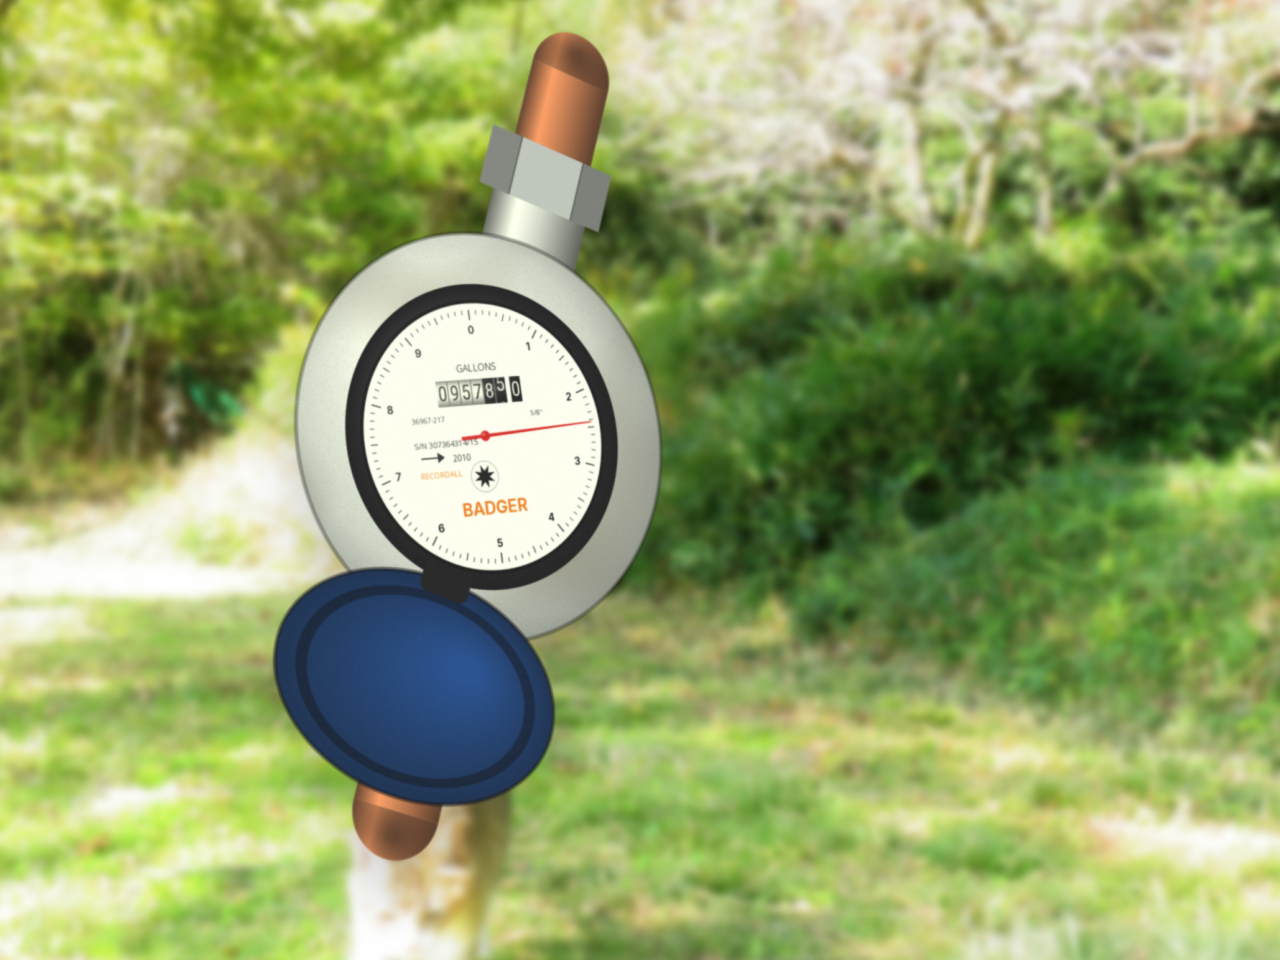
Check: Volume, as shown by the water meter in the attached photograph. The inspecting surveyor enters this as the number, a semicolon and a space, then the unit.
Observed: 957852.4; gal
